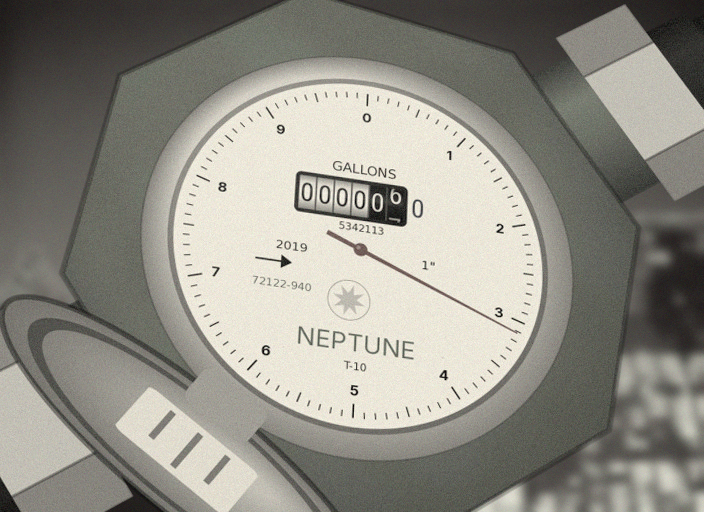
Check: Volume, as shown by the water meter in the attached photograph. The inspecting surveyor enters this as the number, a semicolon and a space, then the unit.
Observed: 63.1; gal
